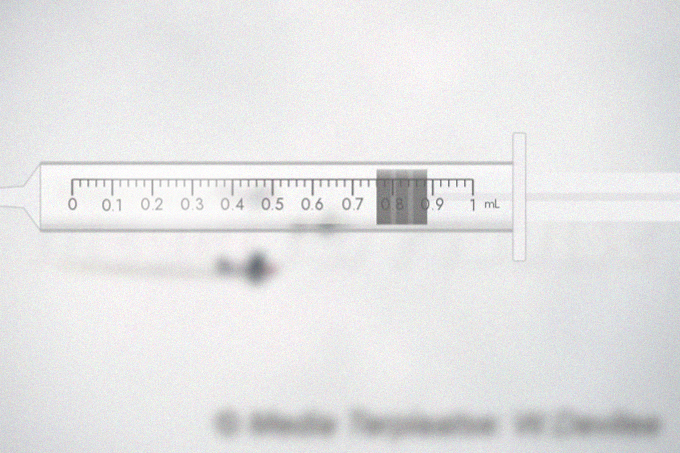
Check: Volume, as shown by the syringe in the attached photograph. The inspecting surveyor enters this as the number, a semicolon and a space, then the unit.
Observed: 0.76; mL
